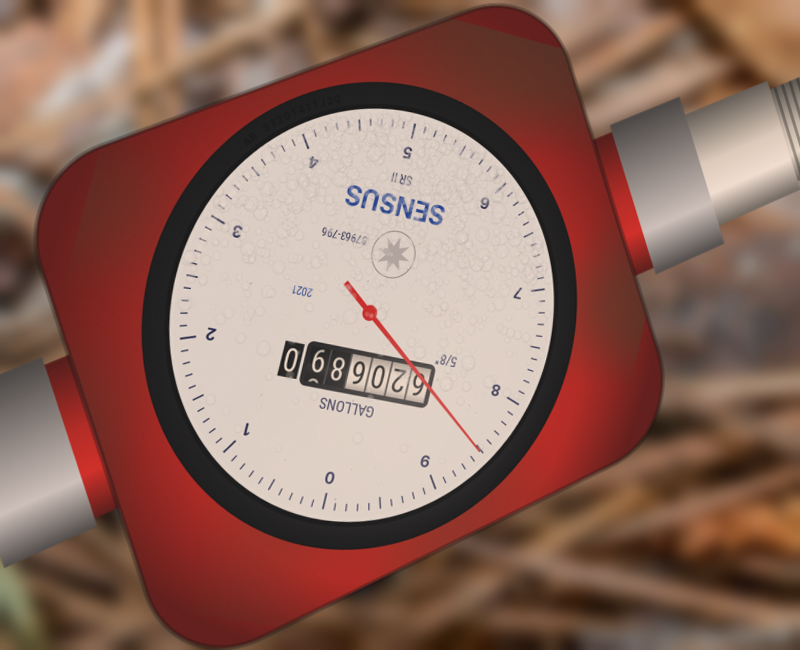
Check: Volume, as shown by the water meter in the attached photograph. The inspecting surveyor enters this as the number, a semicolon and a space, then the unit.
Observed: 6206888.5; gal
